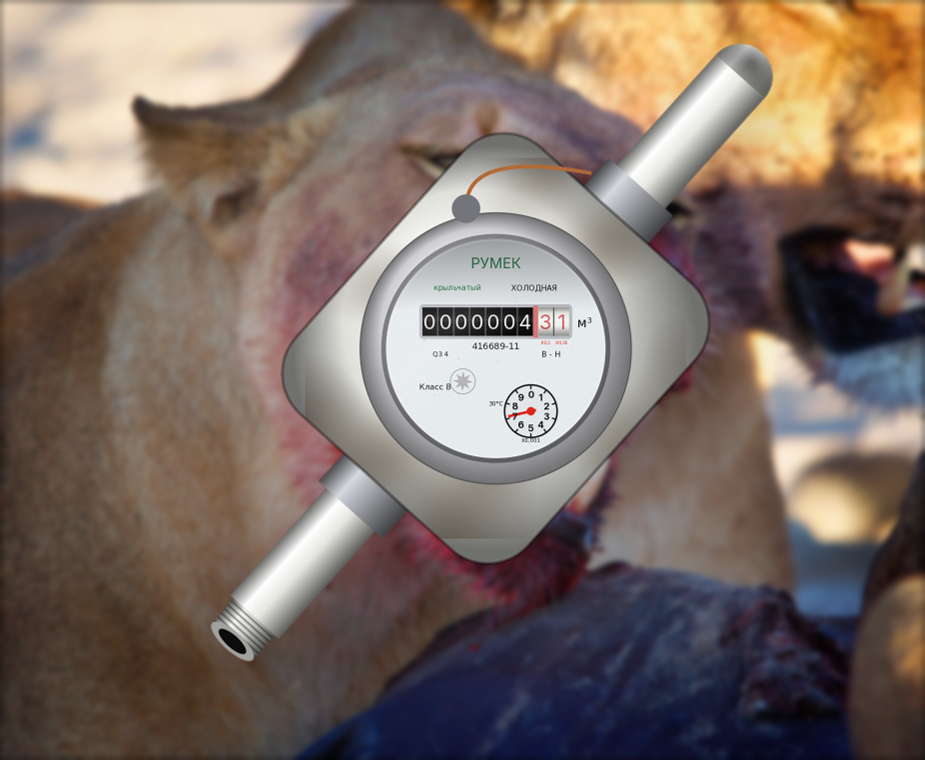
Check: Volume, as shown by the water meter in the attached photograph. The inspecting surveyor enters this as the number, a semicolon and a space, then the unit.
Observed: 4.317; m³
